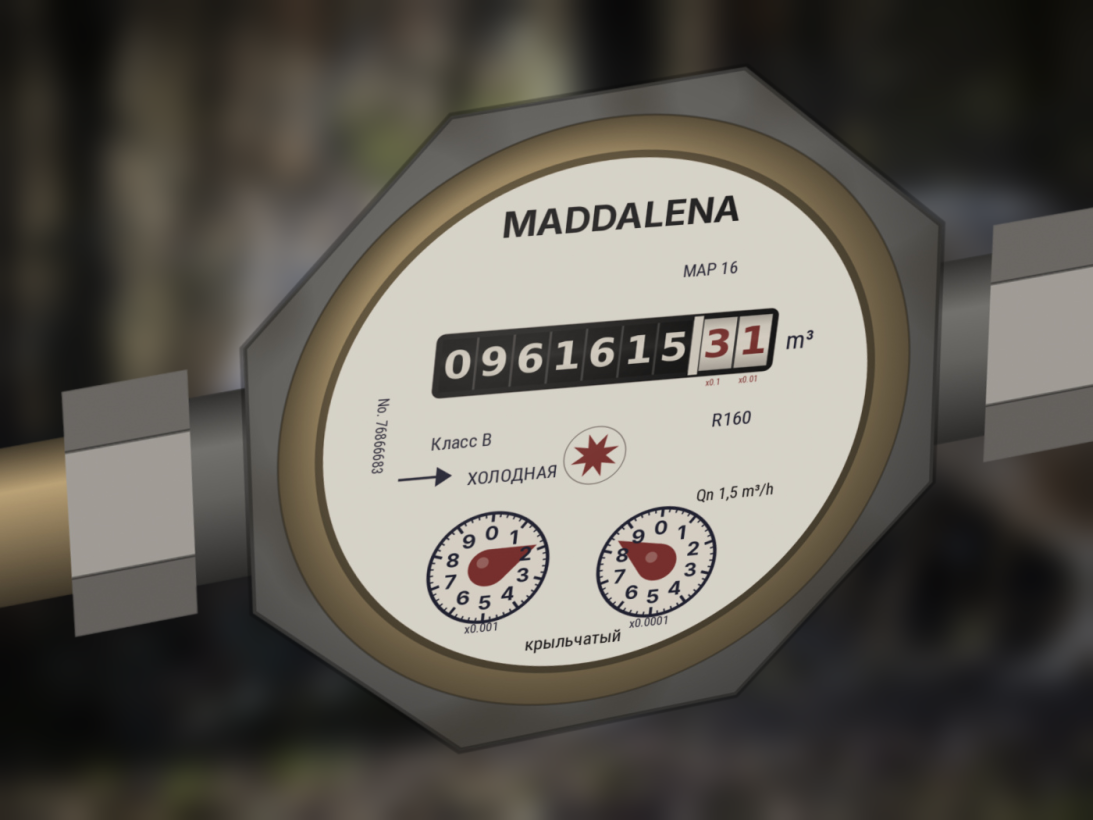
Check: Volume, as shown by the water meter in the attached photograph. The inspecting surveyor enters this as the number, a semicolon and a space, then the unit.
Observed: 961615.3118; m³
